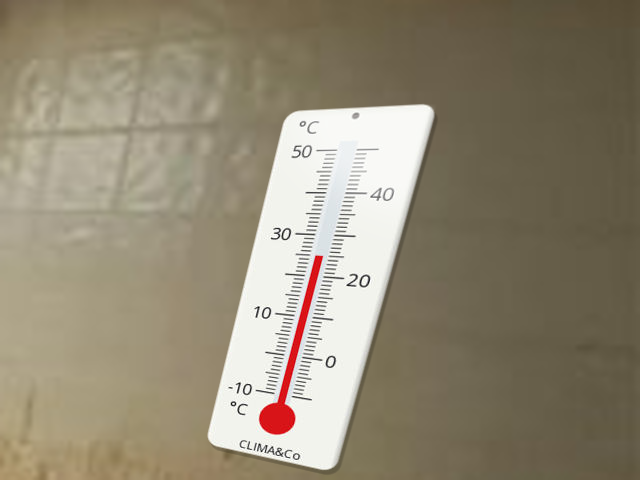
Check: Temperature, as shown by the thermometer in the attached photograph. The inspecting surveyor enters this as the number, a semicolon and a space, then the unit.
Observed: 25; °C
